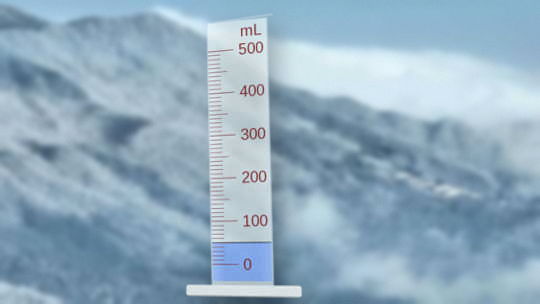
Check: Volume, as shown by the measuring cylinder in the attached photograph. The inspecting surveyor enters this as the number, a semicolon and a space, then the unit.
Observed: 50; mL
